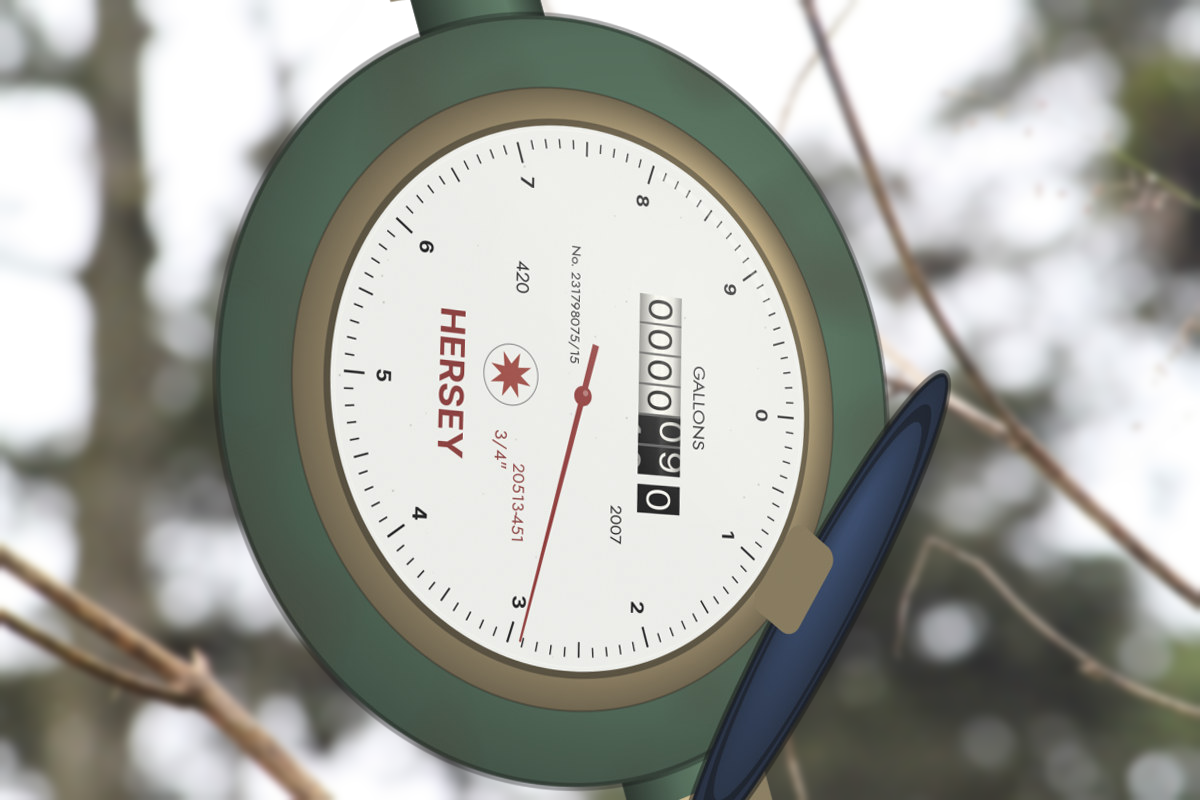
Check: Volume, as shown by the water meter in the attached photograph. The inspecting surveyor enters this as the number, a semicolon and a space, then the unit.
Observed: 92.9; gal
